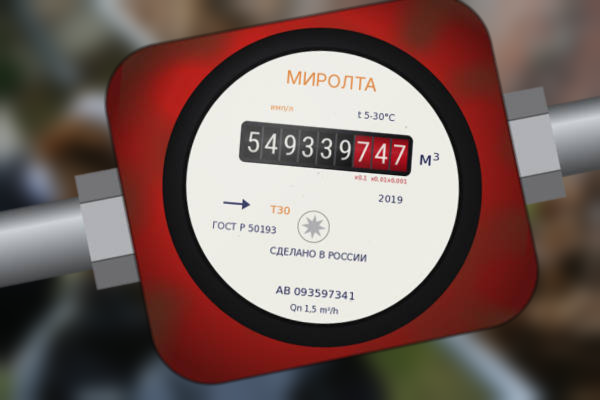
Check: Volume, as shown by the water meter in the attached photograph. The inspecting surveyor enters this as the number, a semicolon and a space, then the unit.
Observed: 549339.747; m³
